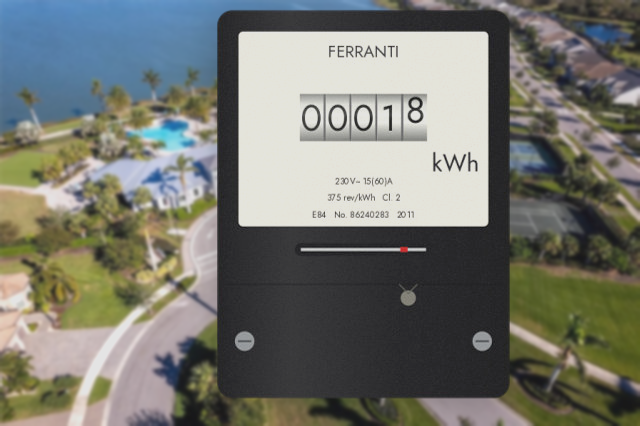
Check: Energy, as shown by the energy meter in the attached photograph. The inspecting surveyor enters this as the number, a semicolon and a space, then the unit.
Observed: 18; kWh
